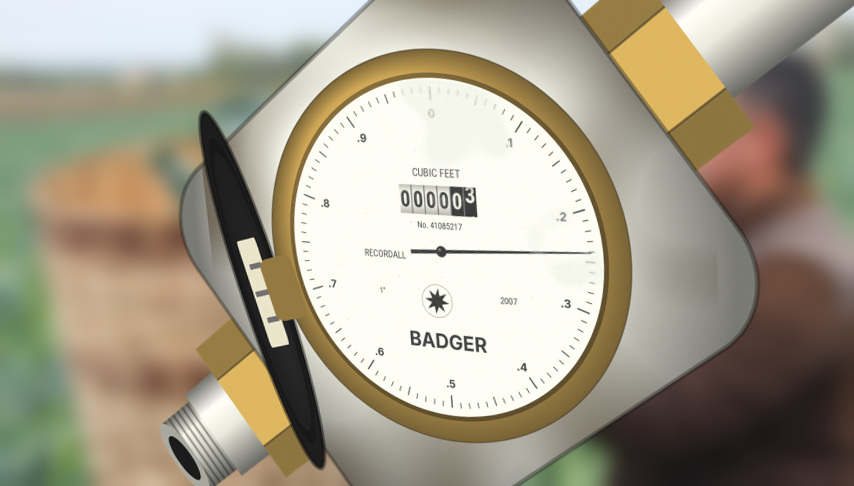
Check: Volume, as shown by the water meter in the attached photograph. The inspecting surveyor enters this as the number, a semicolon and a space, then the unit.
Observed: 3.24; ft³
